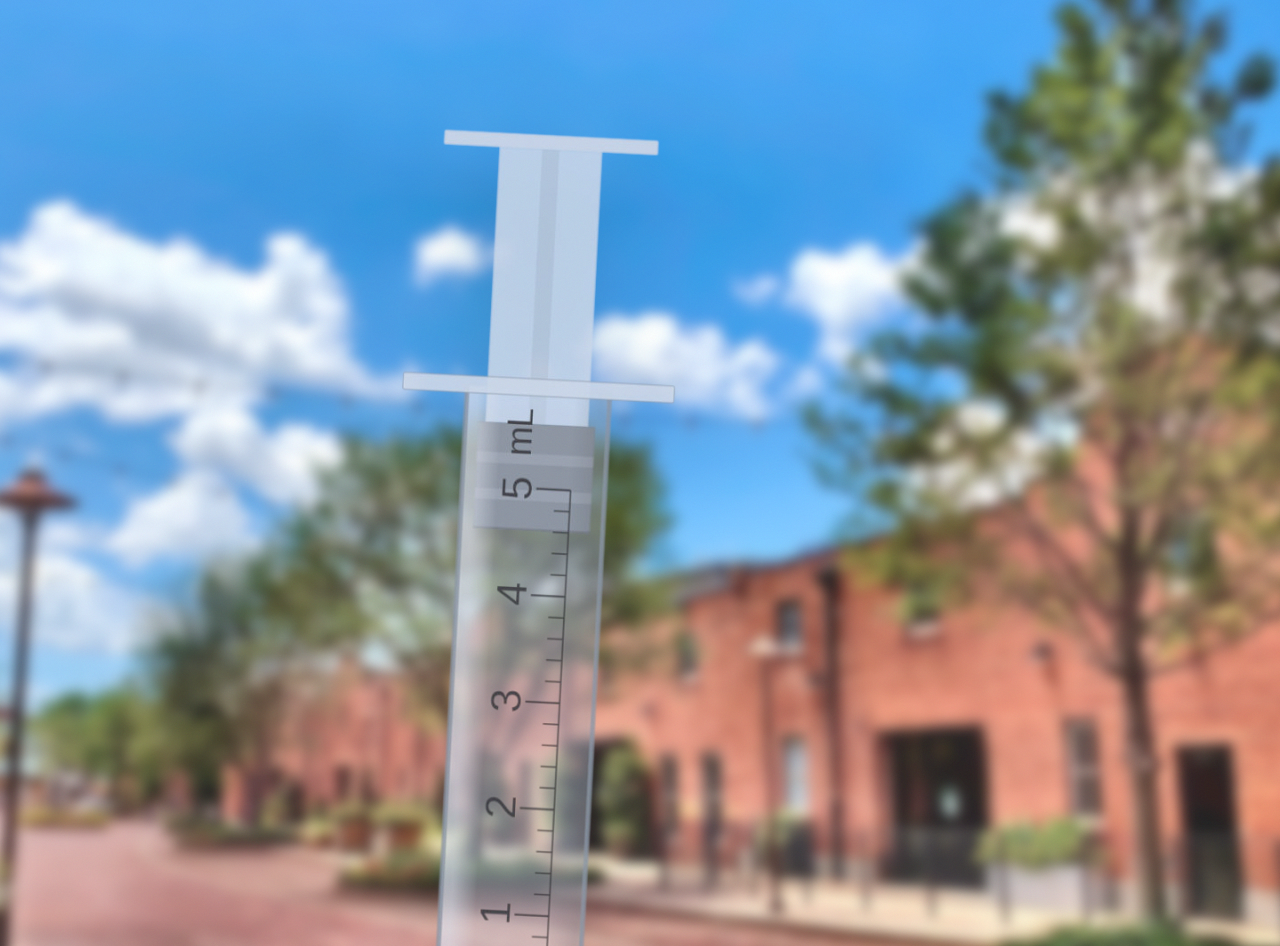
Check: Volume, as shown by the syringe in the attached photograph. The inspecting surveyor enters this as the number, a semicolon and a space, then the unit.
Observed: 4.6; mL
